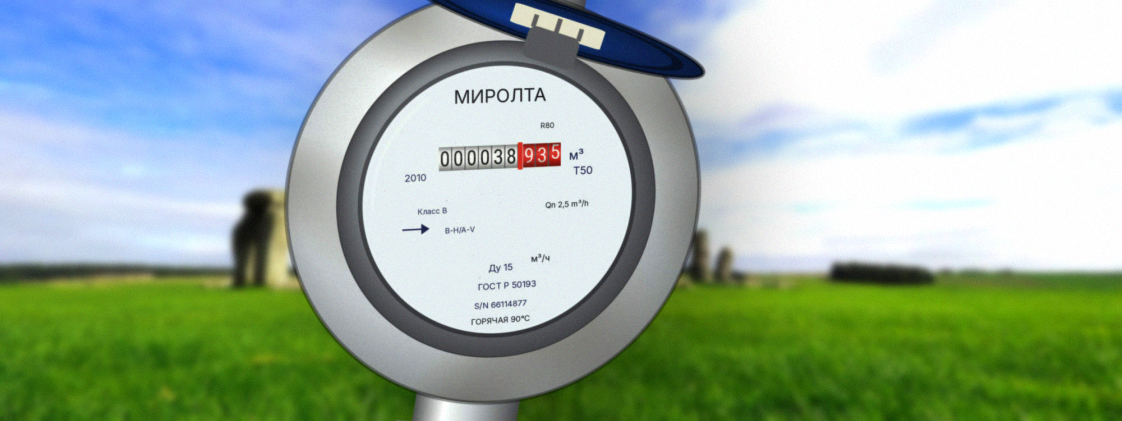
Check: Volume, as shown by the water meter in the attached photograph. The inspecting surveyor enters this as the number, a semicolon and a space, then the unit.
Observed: 38.935; m³
